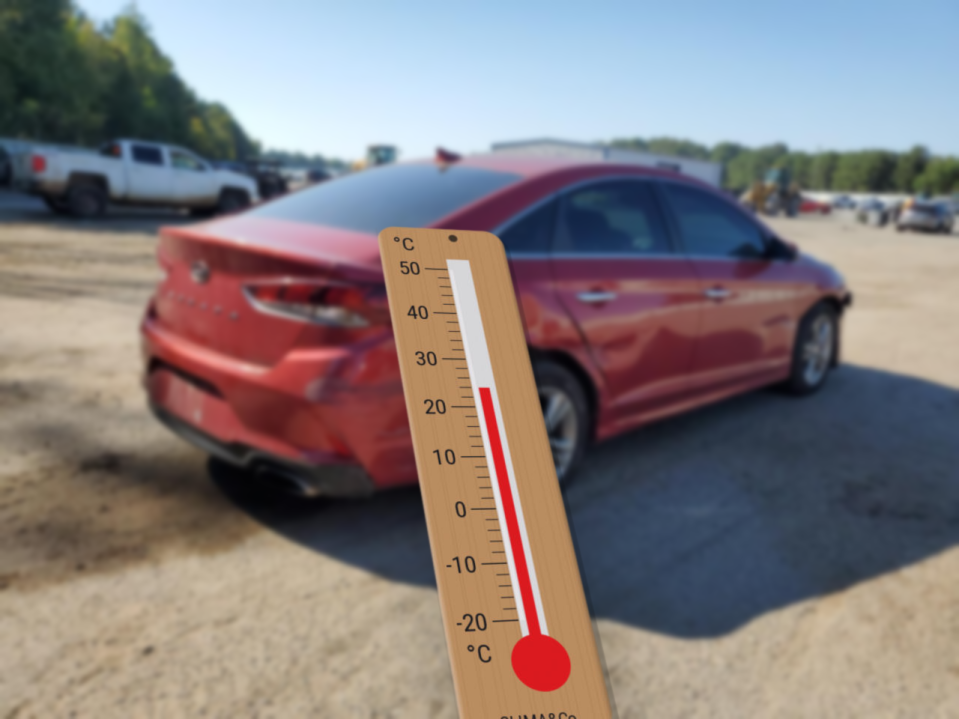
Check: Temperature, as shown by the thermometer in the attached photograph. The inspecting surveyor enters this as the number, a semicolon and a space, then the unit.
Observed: 24; °C
